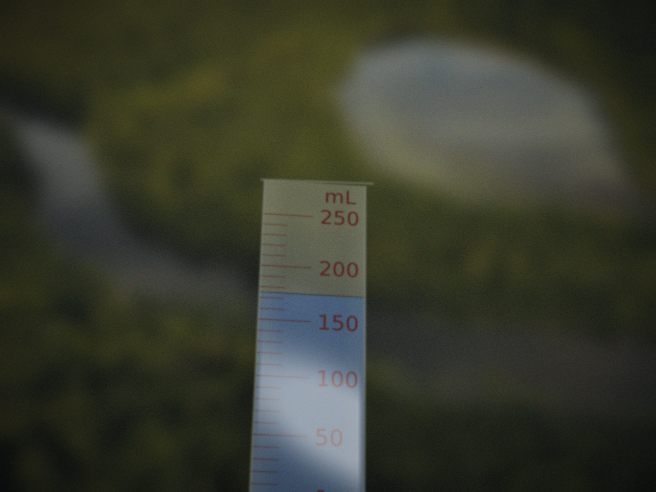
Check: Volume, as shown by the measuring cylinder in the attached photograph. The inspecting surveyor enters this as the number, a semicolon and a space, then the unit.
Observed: 175; mL
